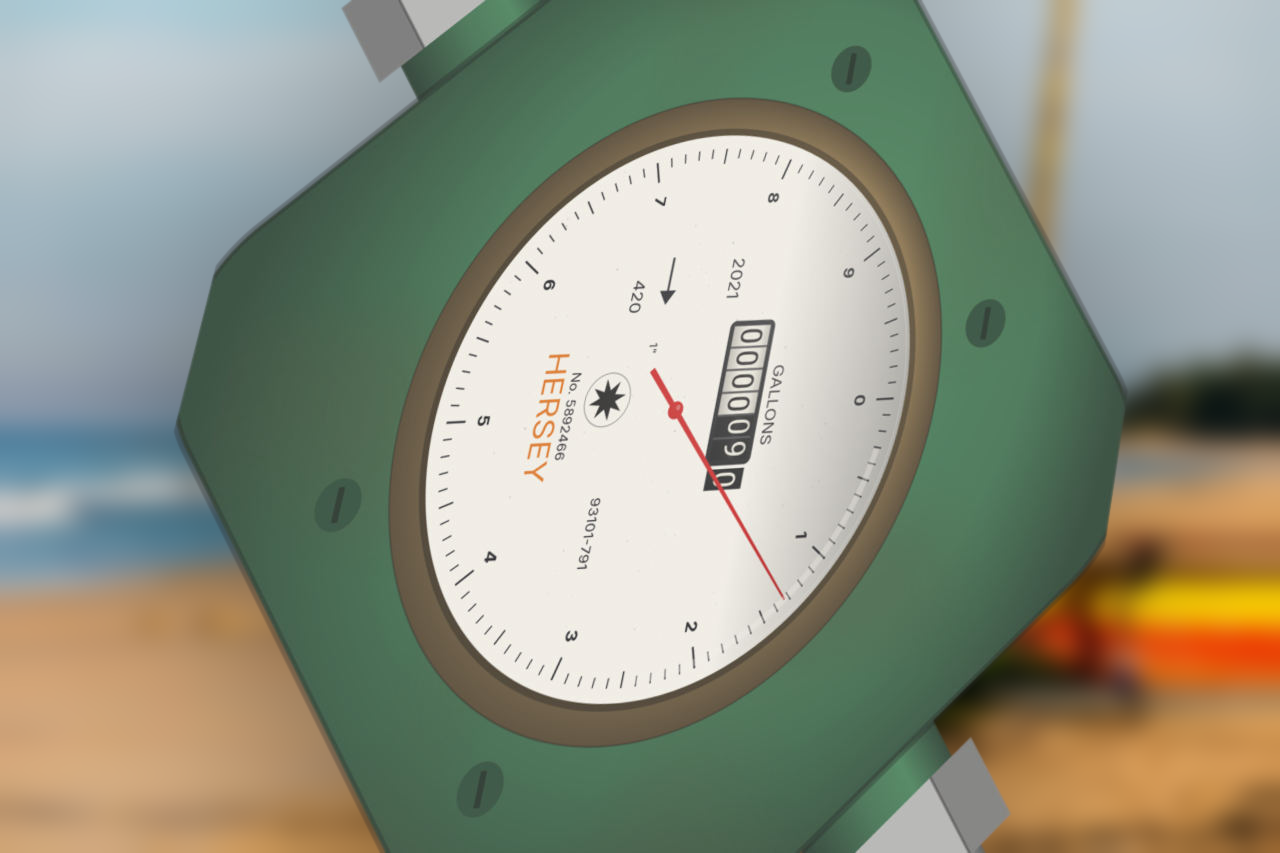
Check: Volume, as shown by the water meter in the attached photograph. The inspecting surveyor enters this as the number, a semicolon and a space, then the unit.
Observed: 91.3; gal
